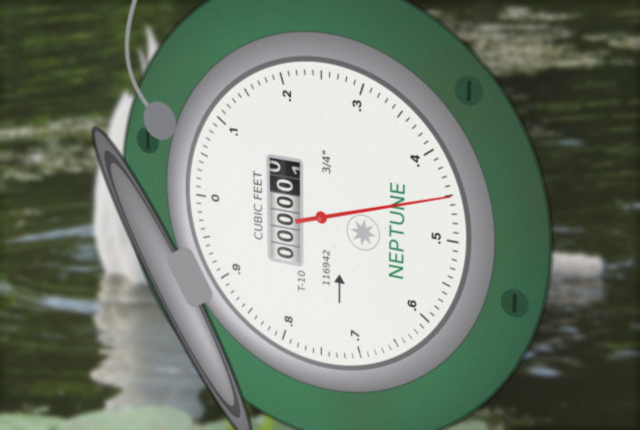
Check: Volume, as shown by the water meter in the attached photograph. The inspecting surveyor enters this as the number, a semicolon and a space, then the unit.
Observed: 0.45; ft³
